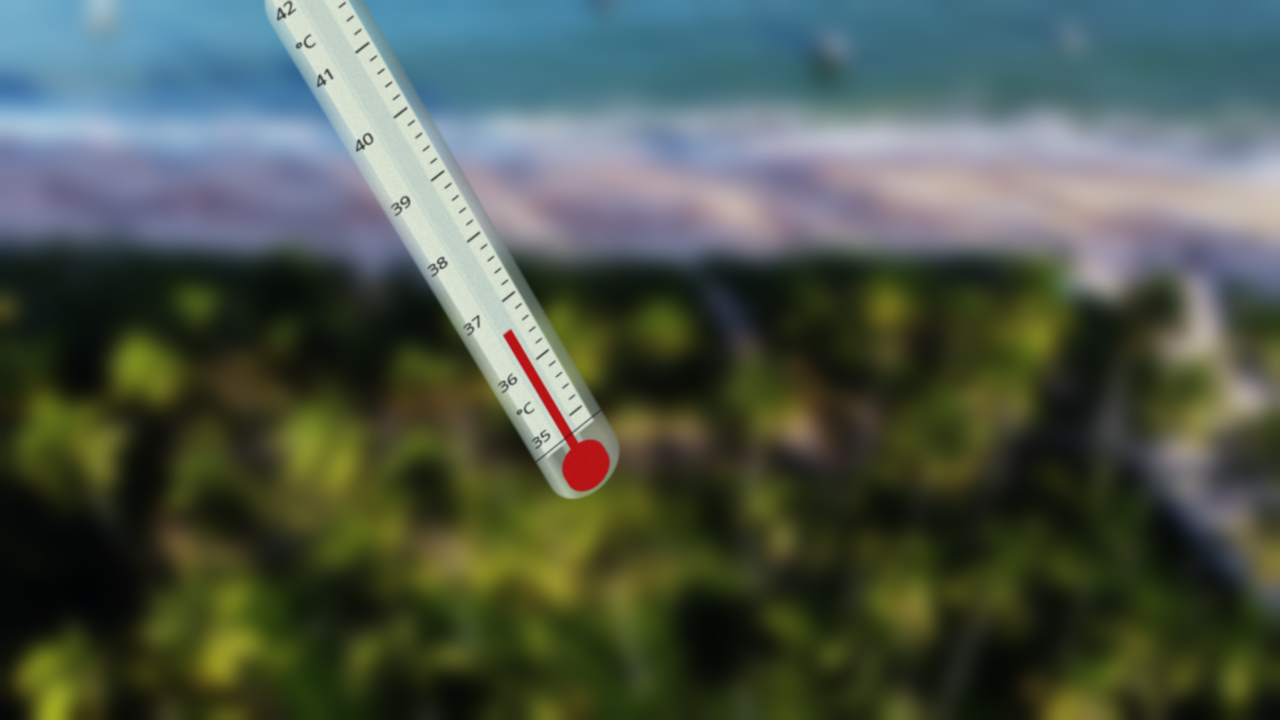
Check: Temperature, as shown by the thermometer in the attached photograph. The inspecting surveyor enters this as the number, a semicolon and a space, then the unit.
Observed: 36.6; °C
